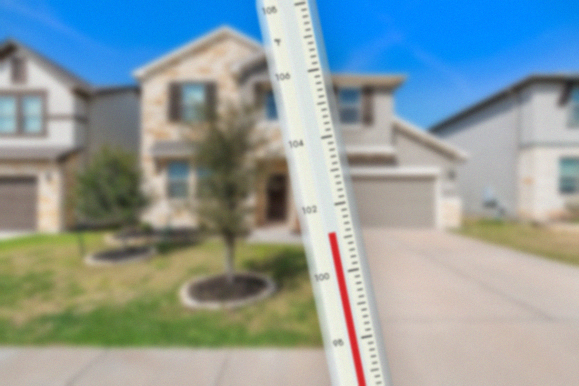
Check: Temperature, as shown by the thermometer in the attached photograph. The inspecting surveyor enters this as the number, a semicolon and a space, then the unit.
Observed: 101.2; °F
